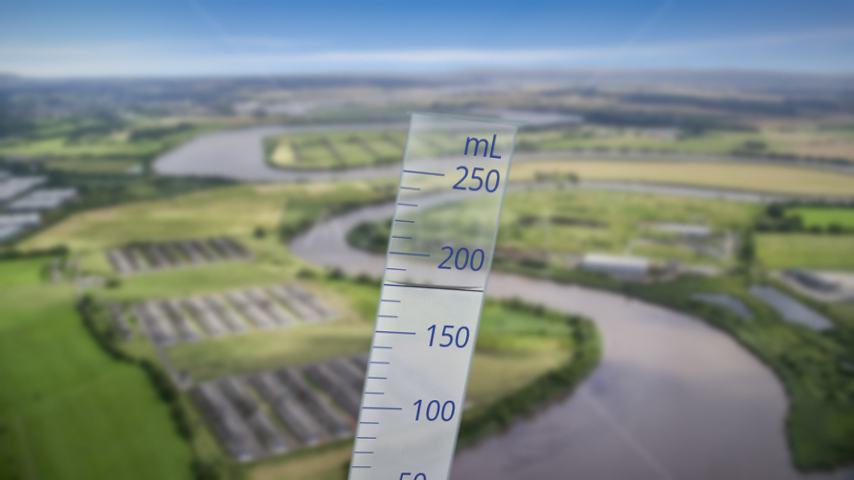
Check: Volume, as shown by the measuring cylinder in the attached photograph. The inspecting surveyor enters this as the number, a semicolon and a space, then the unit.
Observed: 180; mL
